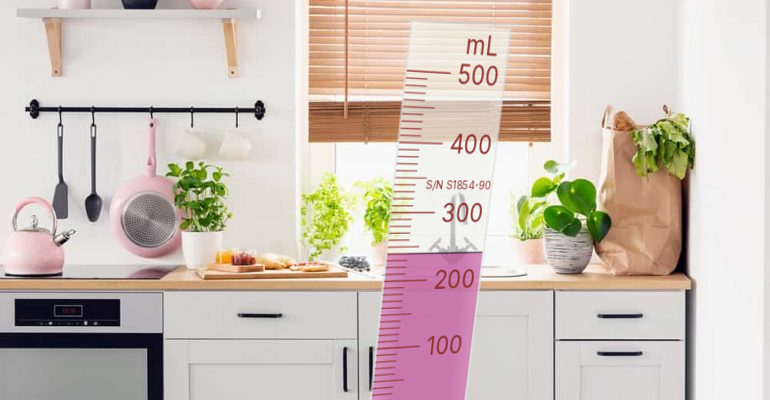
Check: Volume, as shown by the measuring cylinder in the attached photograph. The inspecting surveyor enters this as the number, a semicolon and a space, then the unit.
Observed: 240; mL
